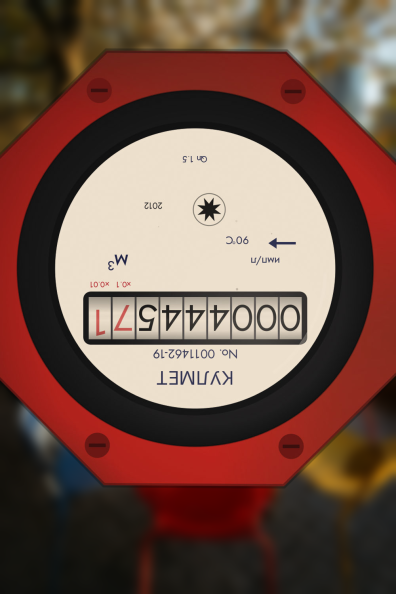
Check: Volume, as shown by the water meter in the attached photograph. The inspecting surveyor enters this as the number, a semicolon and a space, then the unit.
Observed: 4445.71; m³
